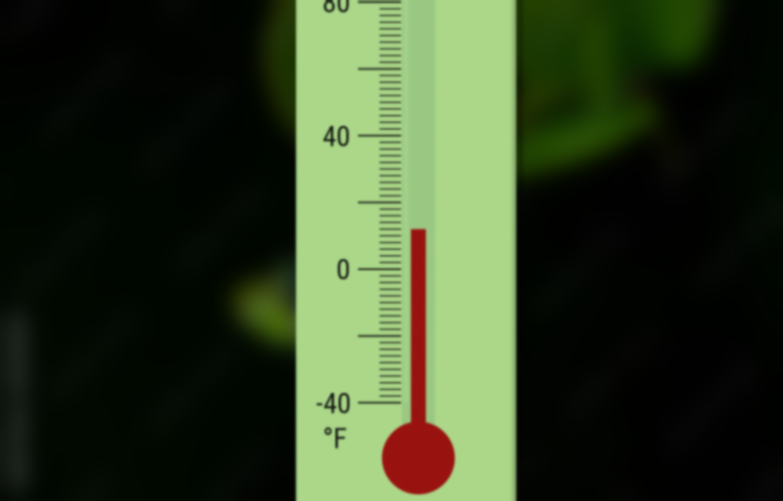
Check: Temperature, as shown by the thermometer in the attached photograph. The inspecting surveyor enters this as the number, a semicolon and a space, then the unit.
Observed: 12; °F
